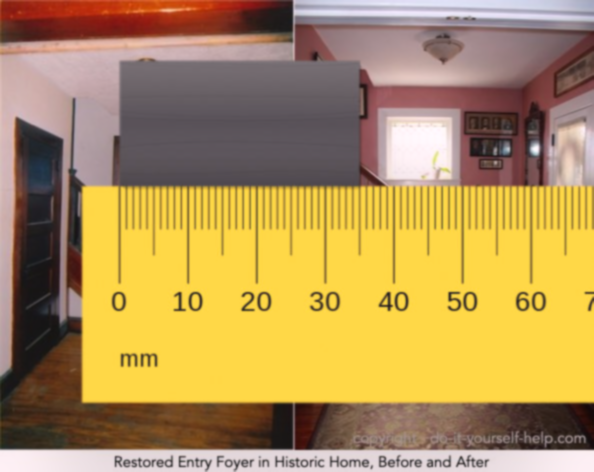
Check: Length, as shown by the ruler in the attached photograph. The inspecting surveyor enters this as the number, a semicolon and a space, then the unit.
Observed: 35; mm
